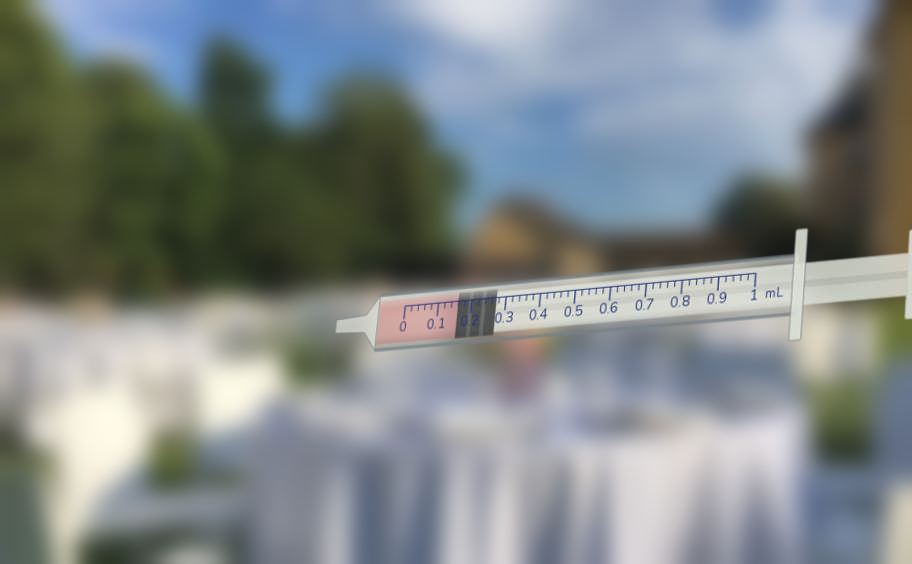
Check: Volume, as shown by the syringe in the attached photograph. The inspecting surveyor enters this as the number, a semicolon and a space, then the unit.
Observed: 0.16; mL
